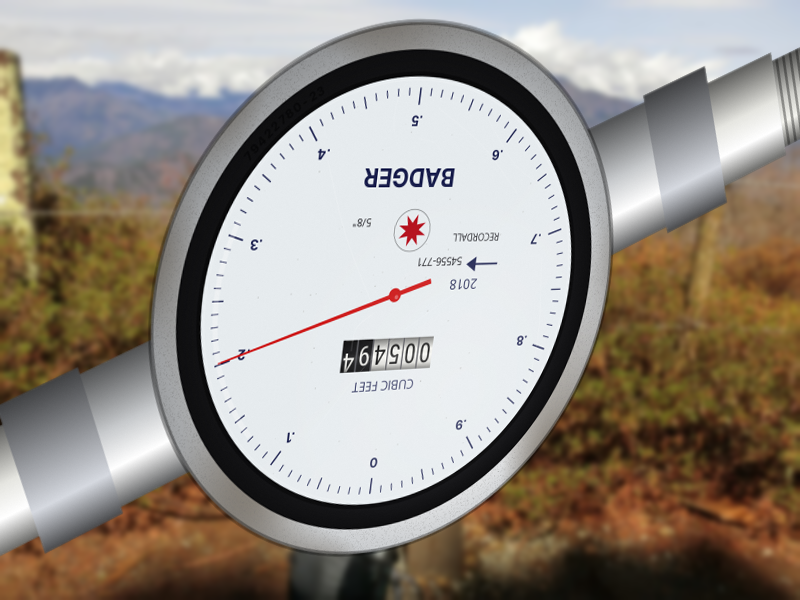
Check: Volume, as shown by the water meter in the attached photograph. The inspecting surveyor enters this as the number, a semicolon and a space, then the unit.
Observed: 5494.20; ft³
